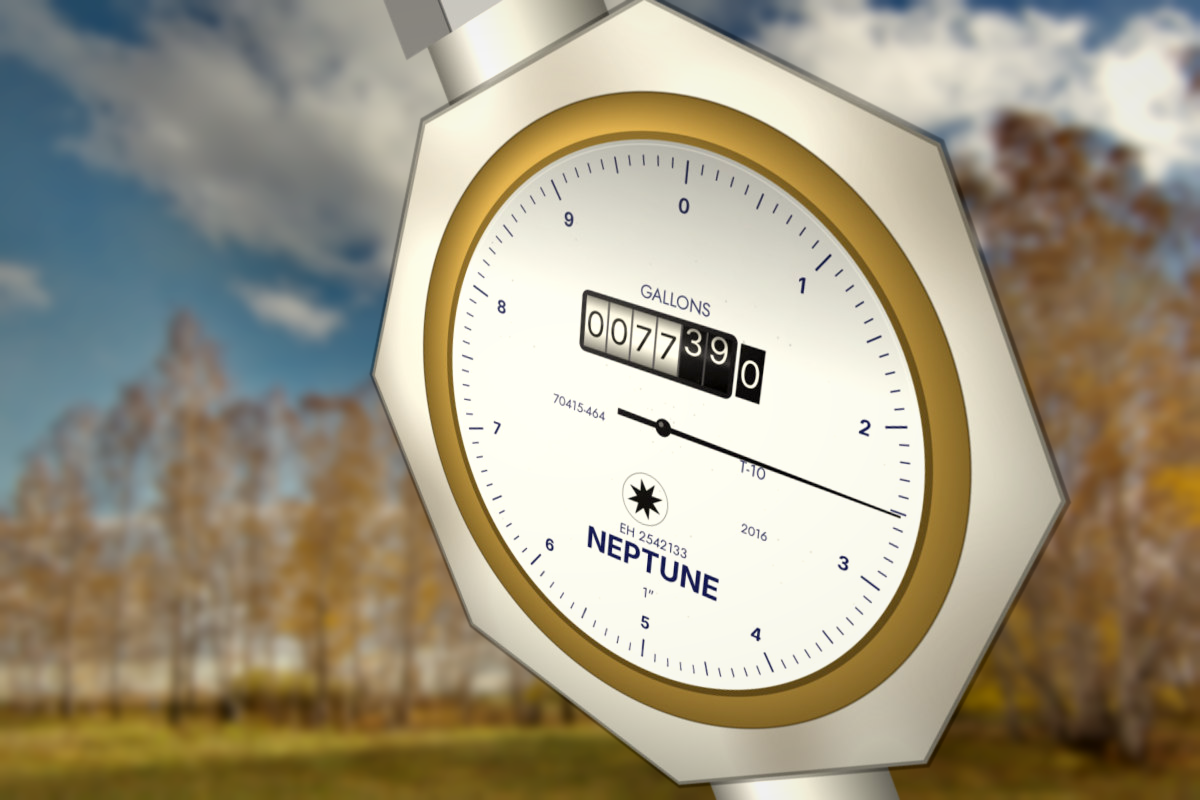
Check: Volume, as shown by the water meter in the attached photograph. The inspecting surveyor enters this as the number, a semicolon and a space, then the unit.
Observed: 77392.5; gal
